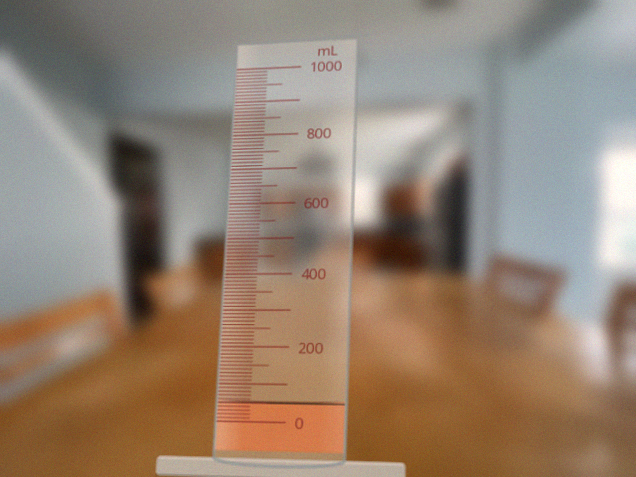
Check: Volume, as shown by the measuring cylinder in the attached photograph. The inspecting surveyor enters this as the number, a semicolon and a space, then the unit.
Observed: 50; mL
